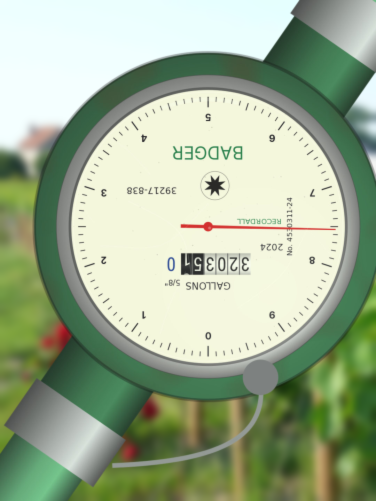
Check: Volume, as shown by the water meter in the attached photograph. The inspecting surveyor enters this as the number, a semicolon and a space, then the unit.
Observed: 3203507.5; gal
